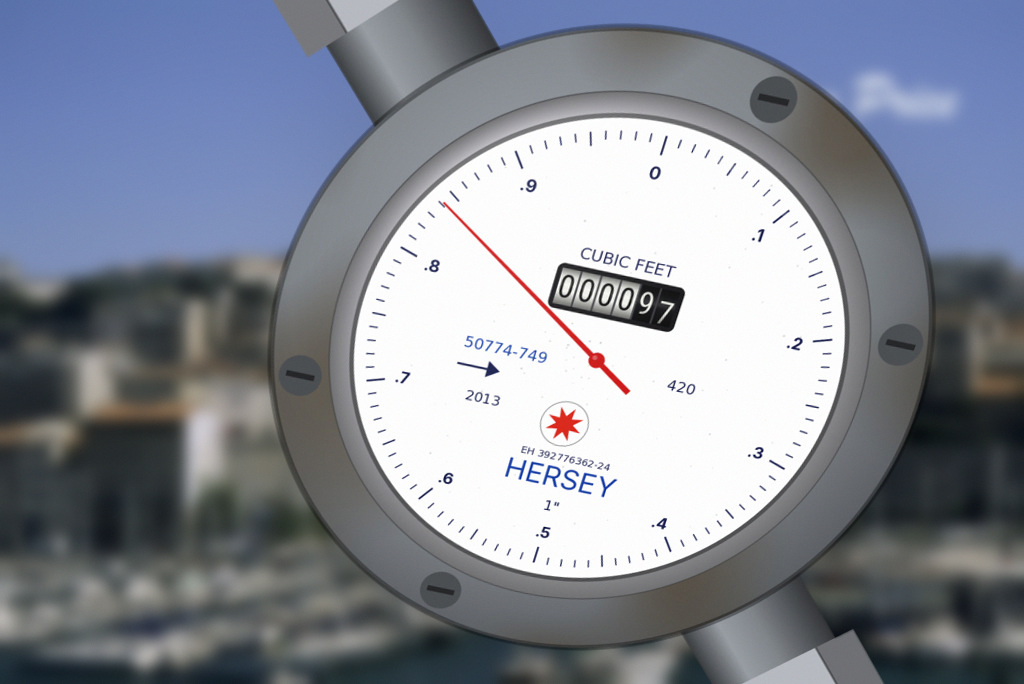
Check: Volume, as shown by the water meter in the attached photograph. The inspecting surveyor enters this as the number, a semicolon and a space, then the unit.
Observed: 96.84; ft³
